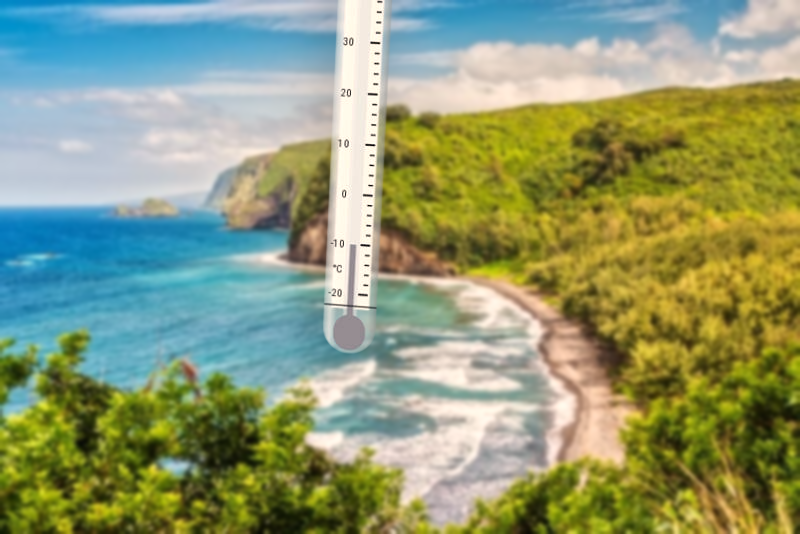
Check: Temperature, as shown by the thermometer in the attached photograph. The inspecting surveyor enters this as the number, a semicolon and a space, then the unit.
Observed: -10; °C
